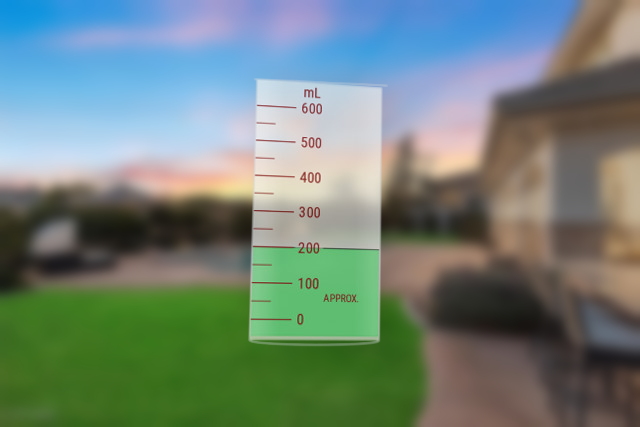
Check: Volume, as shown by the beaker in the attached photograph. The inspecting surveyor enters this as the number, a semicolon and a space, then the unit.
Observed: 200; mL
